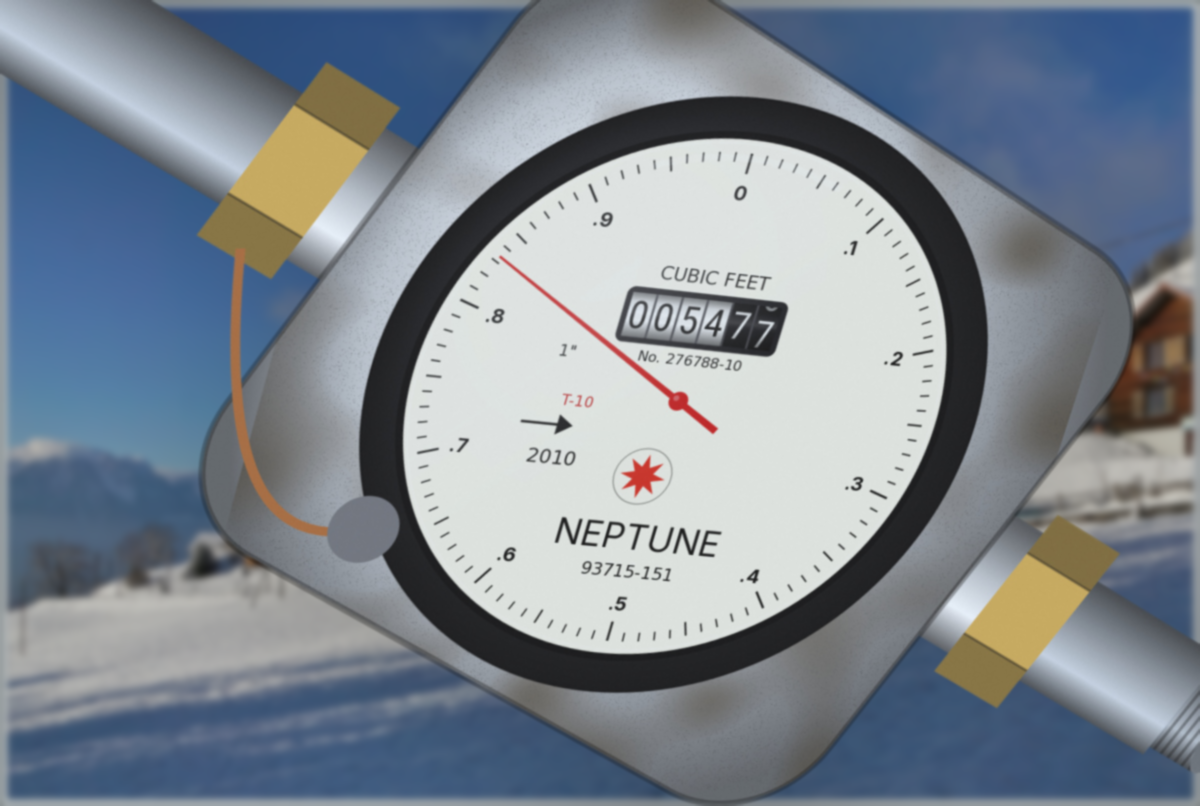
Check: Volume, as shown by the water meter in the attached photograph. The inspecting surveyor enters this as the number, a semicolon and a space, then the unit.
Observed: 5476.83; ft³
